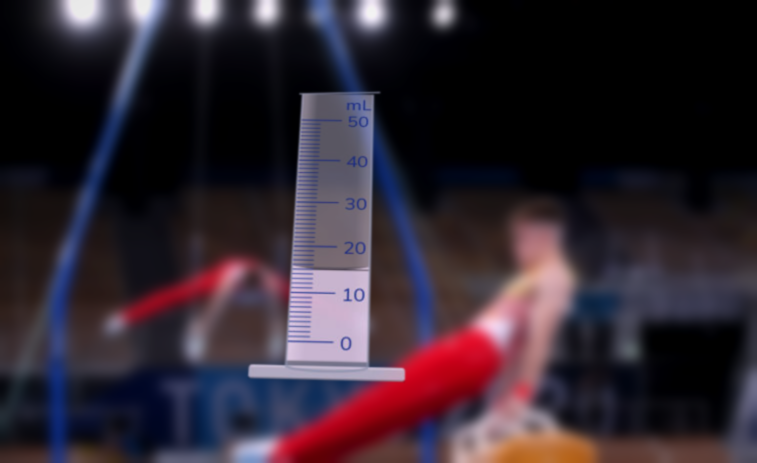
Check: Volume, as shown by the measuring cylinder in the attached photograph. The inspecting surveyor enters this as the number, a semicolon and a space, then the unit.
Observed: 15; mL
